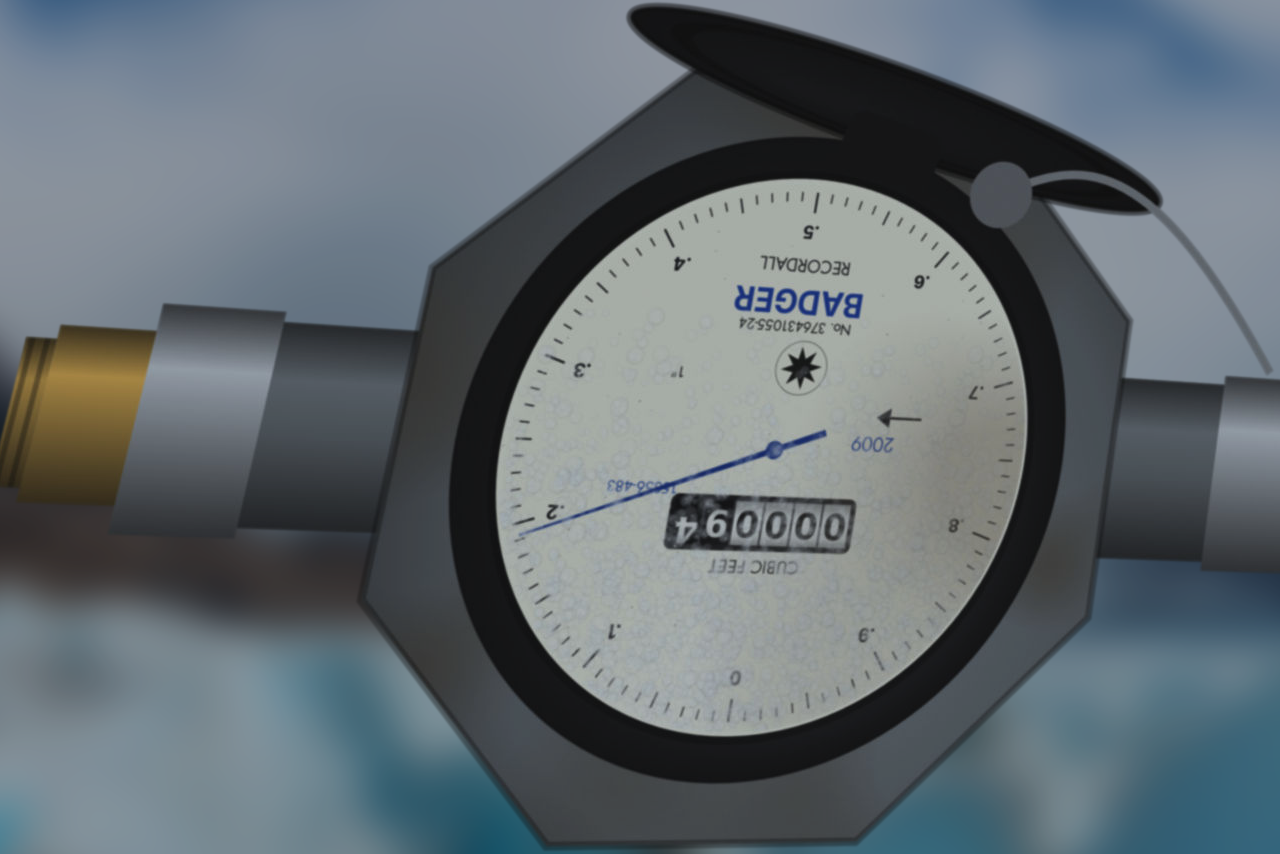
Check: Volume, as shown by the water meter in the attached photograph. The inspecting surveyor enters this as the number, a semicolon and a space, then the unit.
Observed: 94.19; ft³
